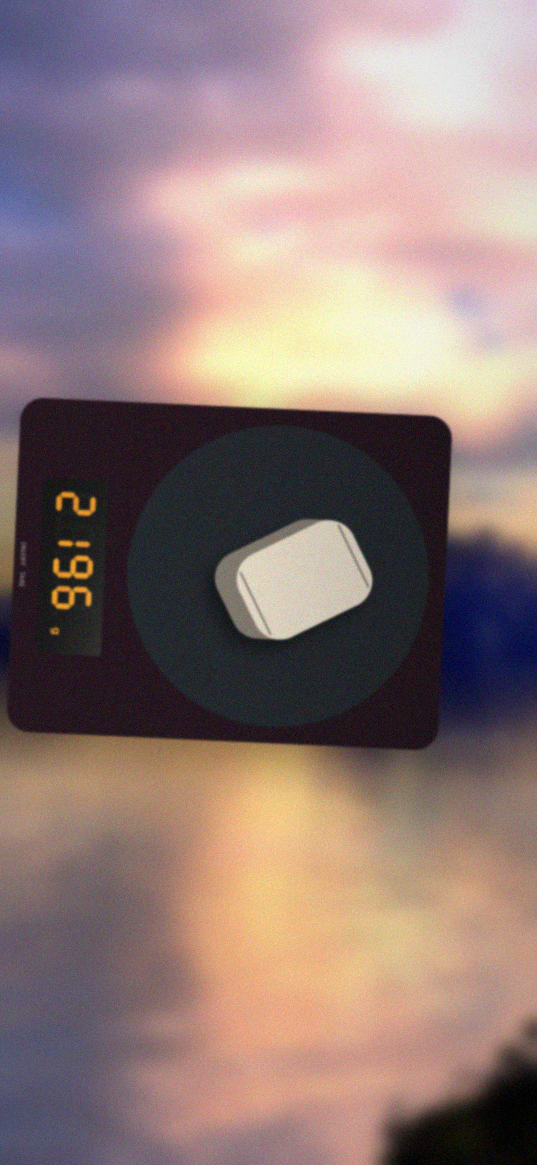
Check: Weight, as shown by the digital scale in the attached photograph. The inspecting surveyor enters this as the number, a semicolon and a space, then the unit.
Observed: 2196; g
